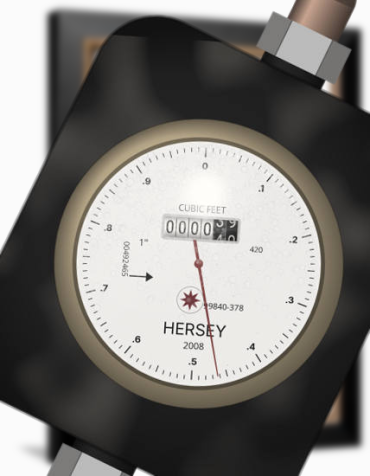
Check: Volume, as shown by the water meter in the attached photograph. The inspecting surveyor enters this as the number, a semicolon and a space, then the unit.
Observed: 39.46; ft³
